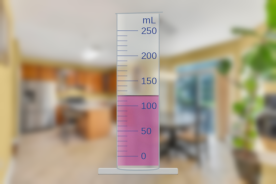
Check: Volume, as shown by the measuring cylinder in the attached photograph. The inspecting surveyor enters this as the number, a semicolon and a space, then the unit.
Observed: 120; mL
